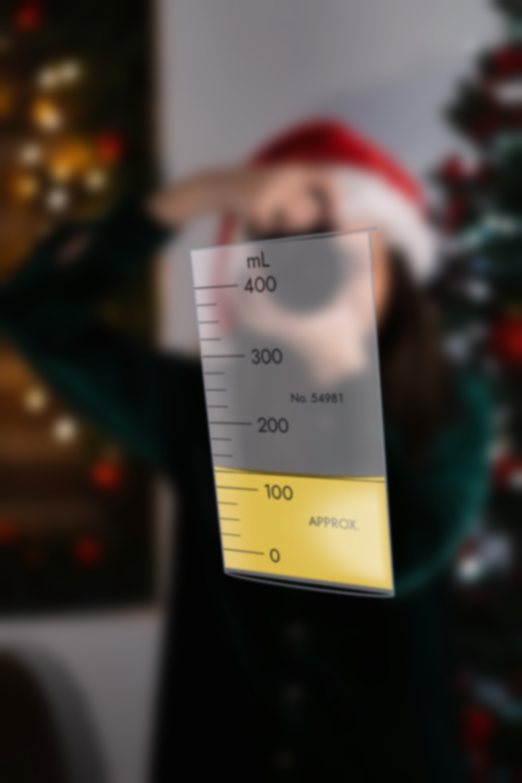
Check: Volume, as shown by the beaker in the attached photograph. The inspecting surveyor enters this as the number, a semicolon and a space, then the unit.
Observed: 125; mL
